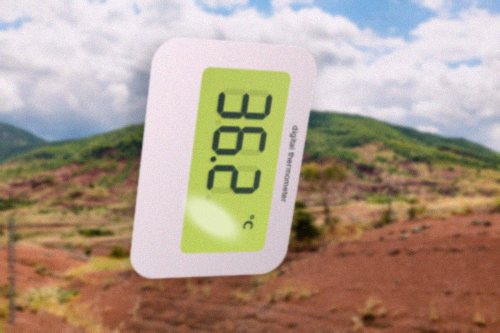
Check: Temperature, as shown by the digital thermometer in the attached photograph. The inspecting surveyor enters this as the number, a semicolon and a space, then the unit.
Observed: 36.2; °C
